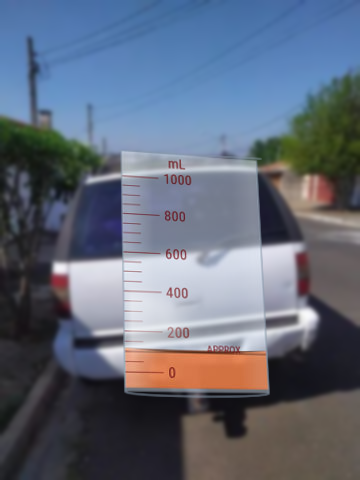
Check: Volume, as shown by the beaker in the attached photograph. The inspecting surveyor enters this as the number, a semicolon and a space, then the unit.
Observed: 100; mL
